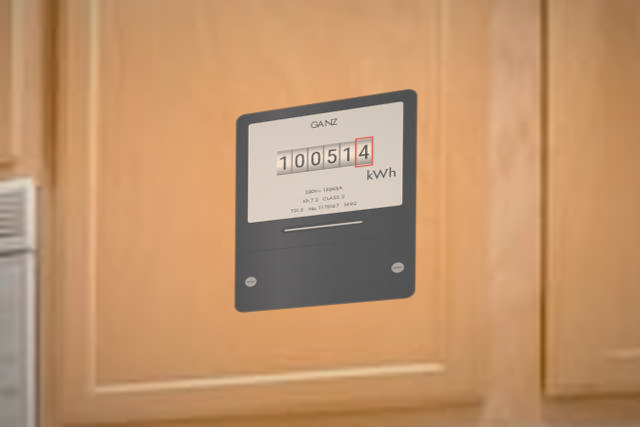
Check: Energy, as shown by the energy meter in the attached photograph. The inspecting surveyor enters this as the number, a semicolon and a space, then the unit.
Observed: 10051.4; kWh
